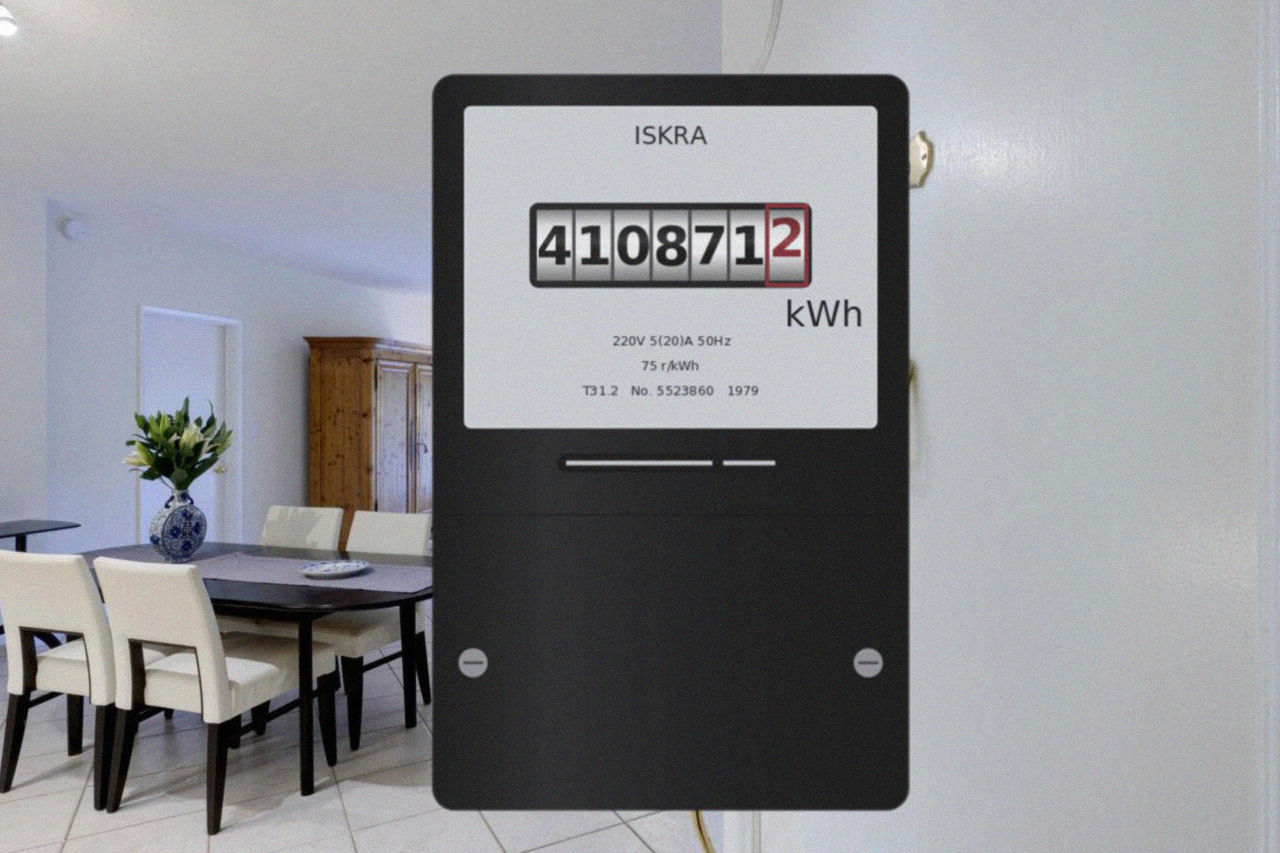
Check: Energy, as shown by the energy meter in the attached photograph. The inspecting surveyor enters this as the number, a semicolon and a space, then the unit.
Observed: 410871.2; kWh
